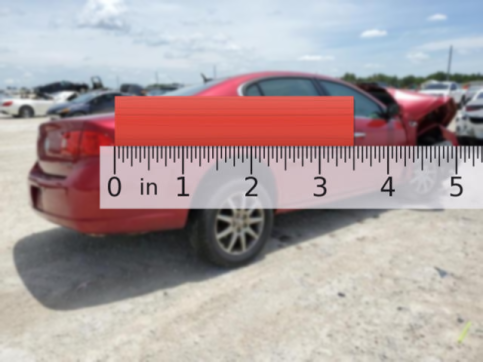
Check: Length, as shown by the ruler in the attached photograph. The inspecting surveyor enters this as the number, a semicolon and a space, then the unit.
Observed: 3.5; in
